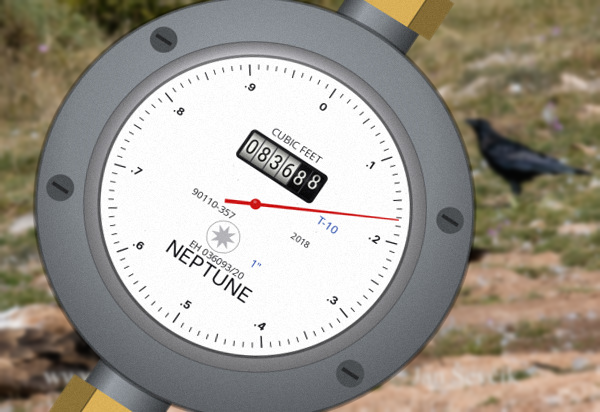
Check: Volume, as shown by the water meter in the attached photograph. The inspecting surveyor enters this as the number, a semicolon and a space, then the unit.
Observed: 83688.17; ft³
